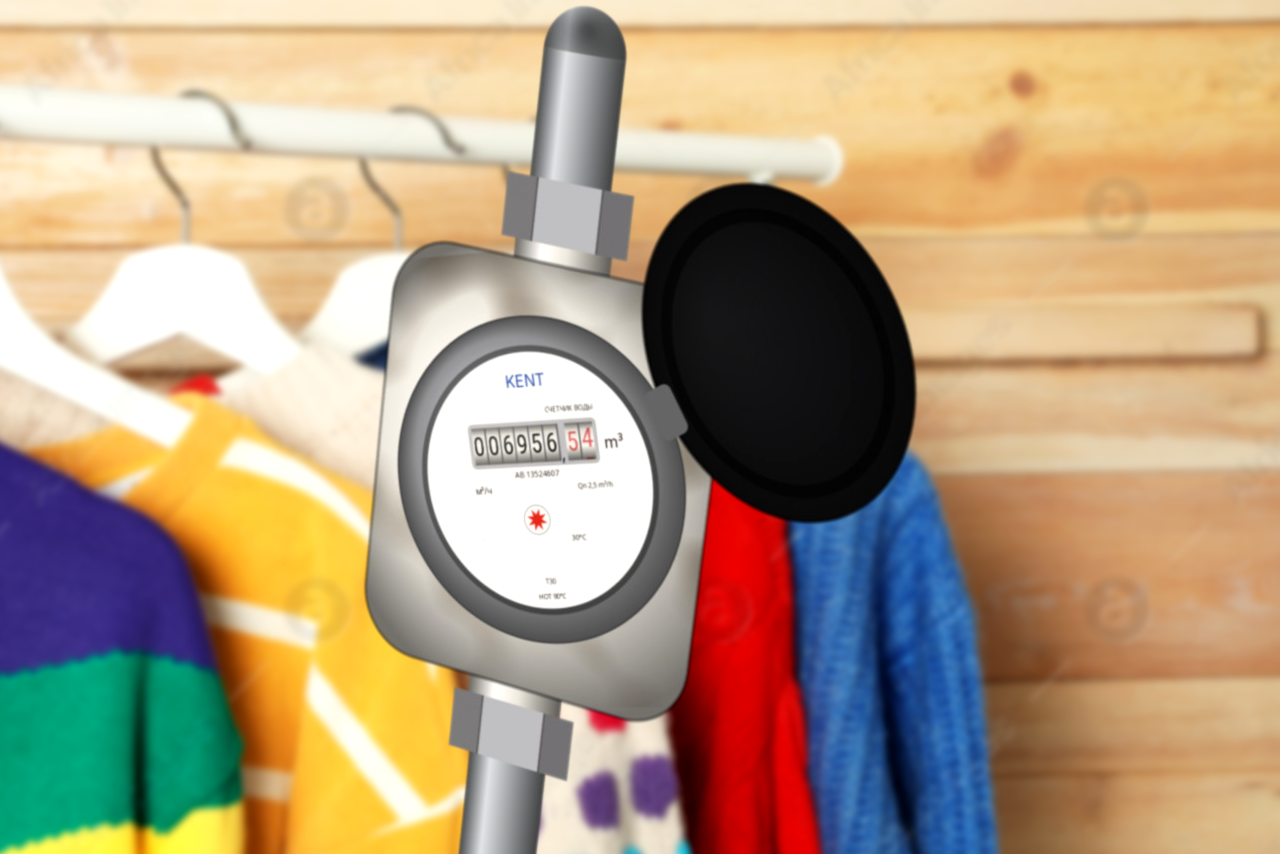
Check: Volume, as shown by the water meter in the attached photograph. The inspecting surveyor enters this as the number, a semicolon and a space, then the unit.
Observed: 6956.54; m³
